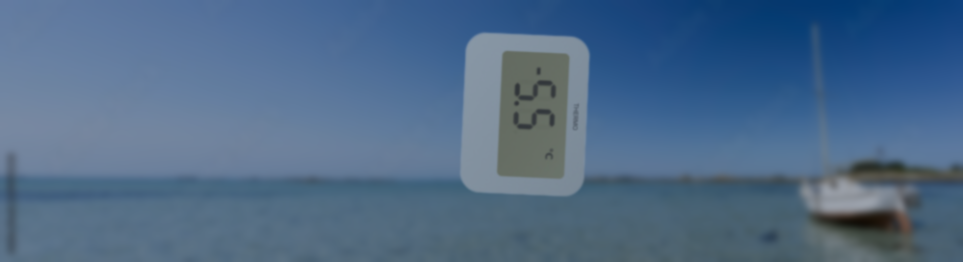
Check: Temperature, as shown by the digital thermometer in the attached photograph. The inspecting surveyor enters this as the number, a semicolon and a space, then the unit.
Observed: -5.5; °C
